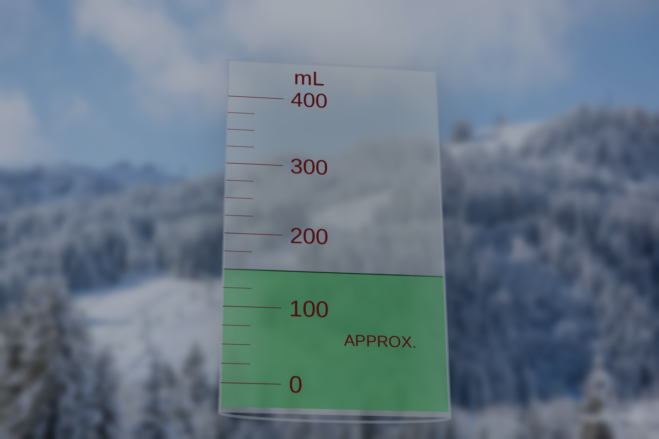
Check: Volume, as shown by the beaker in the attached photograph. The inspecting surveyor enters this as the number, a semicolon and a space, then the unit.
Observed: 150; mL
